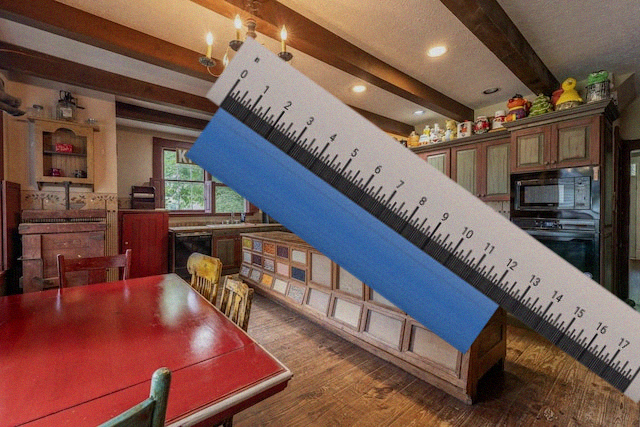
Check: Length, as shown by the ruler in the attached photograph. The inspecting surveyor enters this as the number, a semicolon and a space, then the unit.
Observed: 12.5; in
